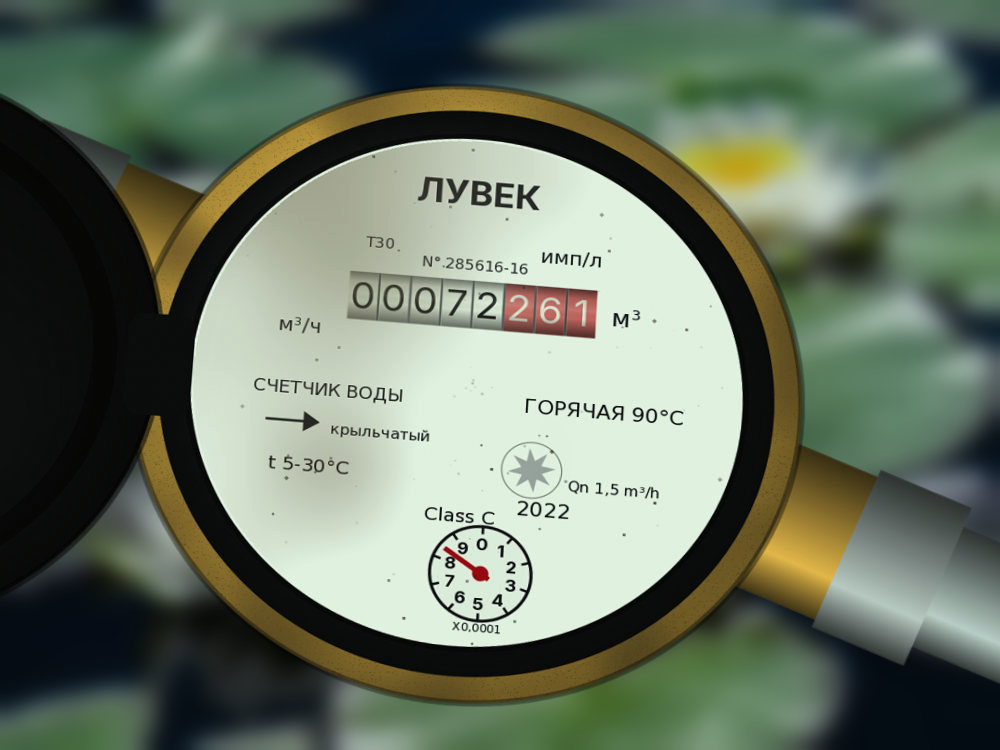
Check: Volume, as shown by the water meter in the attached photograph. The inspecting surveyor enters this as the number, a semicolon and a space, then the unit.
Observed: 72.2618; m³
